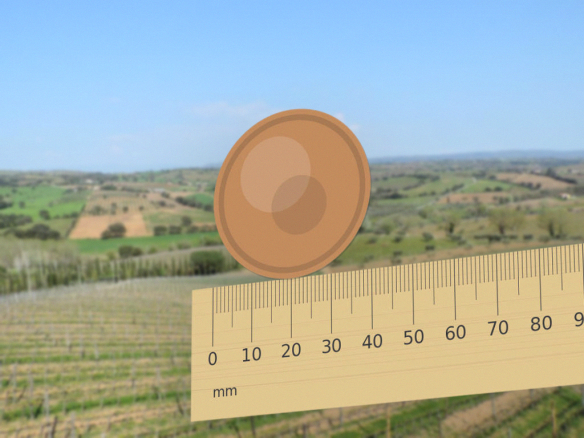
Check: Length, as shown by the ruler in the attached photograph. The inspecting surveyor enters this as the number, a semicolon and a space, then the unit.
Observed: 40; mm
